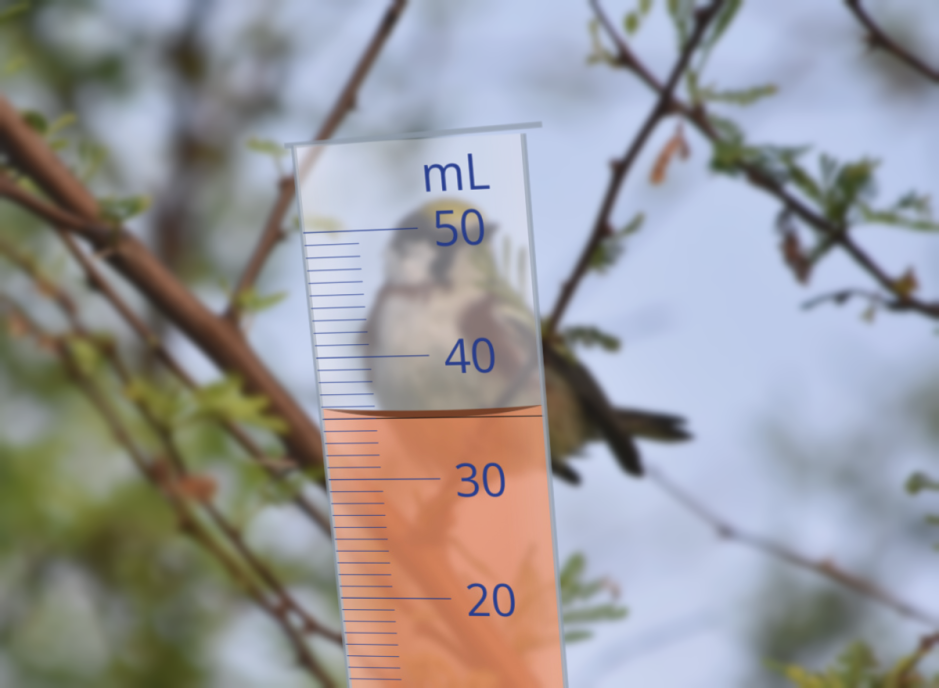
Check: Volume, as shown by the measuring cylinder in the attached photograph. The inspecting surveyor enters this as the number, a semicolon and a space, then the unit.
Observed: 35; mL
